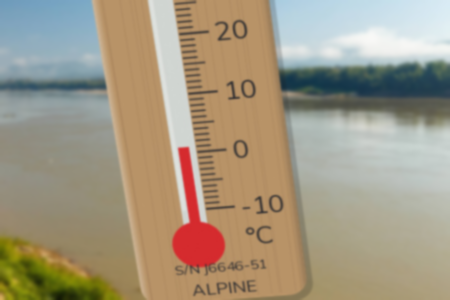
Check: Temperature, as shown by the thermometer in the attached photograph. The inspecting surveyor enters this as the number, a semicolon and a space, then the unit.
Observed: 1; °C
